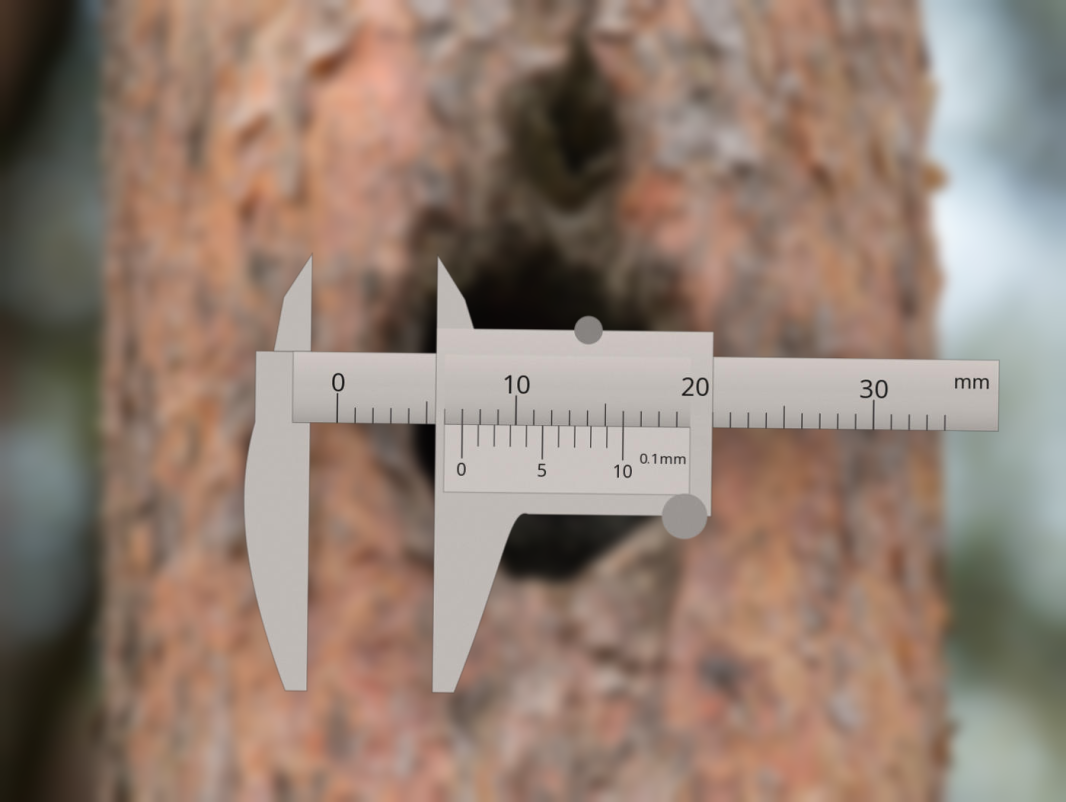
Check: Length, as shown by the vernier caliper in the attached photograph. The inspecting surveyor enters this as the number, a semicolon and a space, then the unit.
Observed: 7.0; mm
